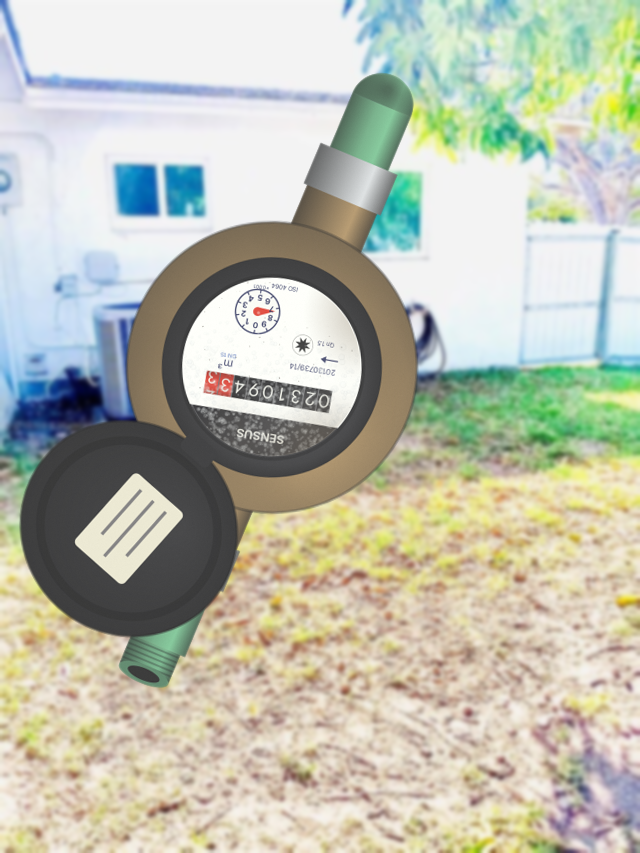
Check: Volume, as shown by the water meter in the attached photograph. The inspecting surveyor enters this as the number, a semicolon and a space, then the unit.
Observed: 231094.327; m³
